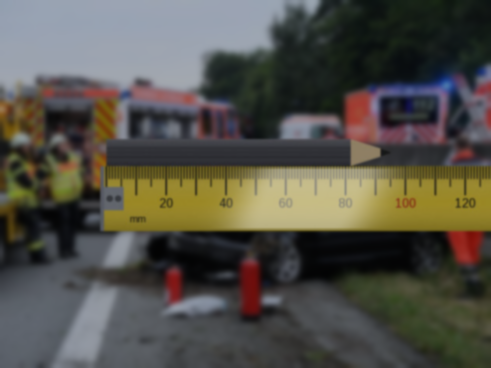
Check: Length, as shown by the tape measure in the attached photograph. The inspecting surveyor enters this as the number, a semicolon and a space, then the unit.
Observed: 95; mm
